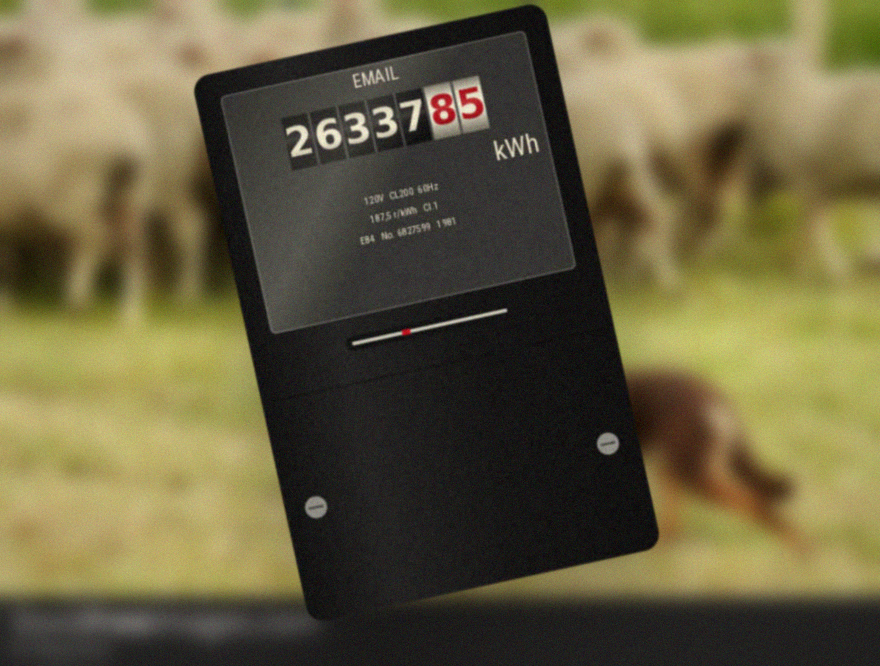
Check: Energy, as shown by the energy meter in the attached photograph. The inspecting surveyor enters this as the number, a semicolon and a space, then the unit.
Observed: 26337.85; kWh
